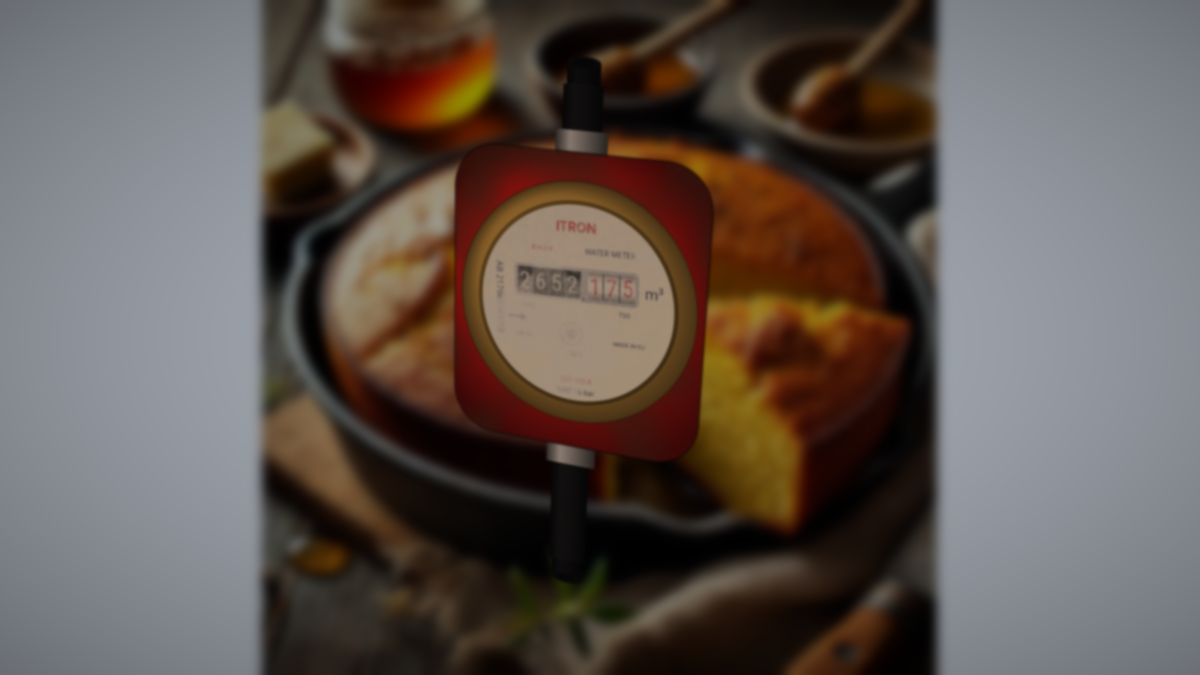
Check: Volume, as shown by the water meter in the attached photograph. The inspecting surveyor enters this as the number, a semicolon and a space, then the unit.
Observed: 2652.175; m³
